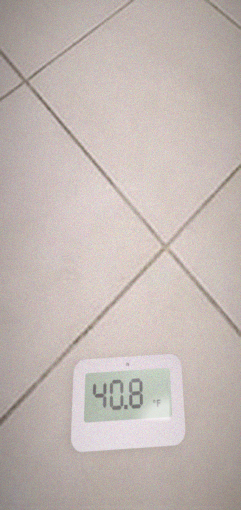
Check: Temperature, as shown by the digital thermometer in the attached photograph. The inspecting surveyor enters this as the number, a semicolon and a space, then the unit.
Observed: 40.8; °F
